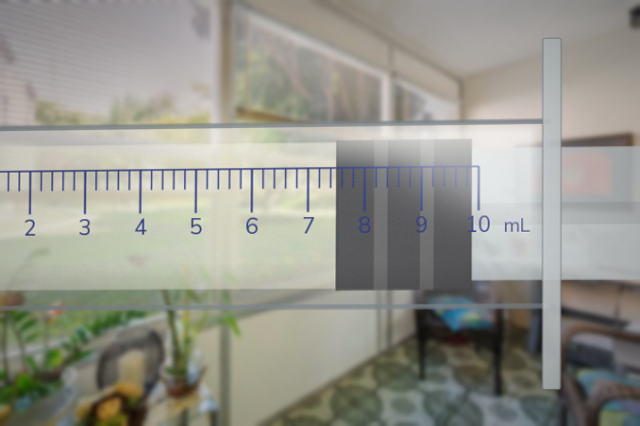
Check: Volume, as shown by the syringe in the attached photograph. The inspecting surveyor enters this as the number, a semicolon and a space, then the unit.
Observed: 7.5; mL
